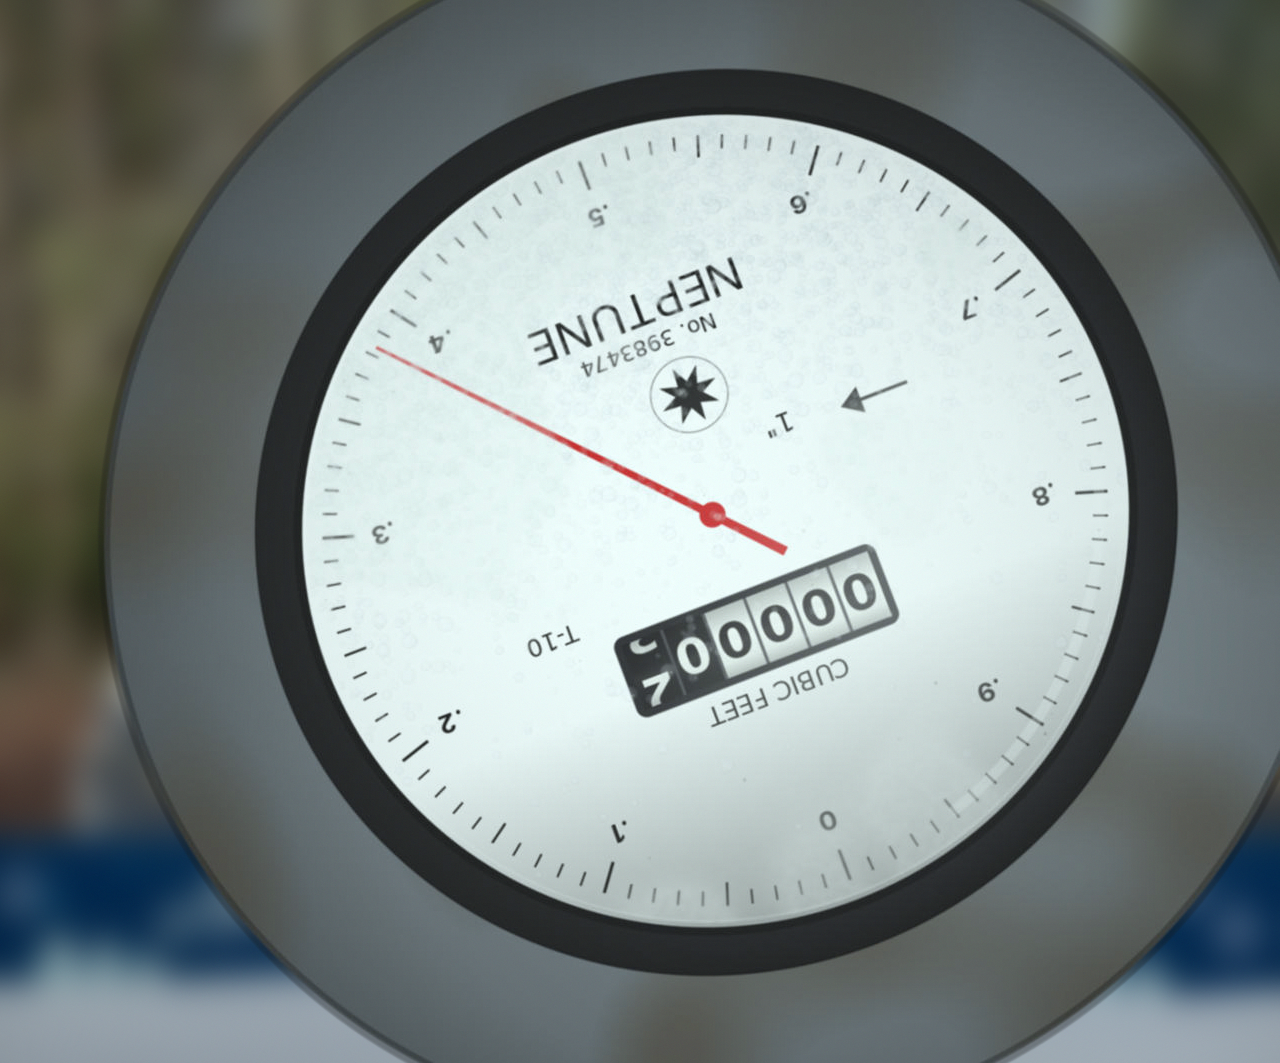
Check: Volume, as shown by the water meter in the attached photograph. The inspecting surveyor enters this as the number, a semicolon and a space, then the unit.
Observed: 2.38; ft³
